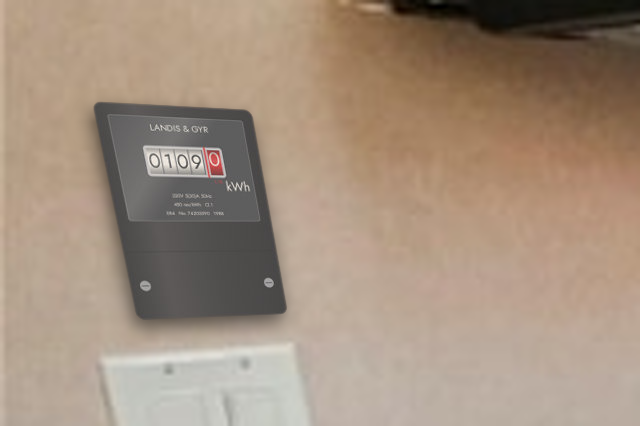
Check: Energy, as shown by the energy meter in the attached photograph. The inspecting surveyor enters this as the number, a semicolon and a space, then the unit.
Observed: 109.0; kWh
